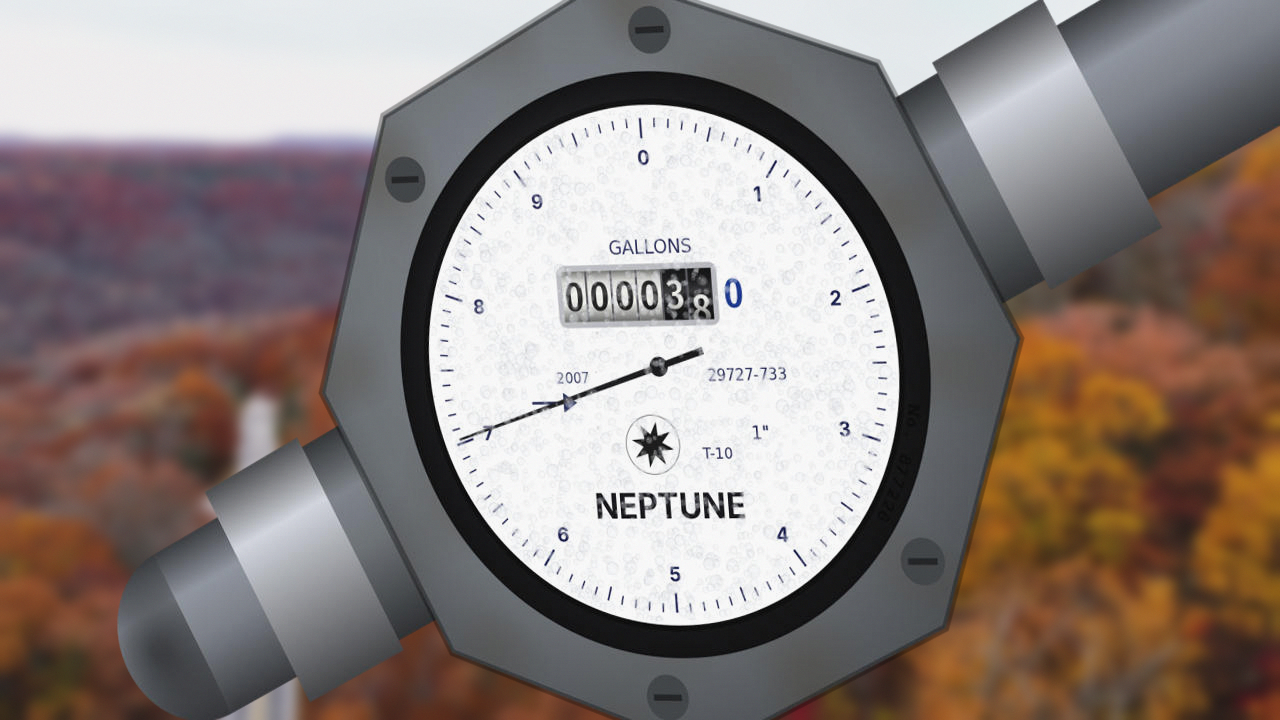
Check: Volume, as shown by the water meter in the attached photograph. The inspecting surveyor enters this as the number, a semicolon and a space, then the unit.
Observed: 377.0; gal
